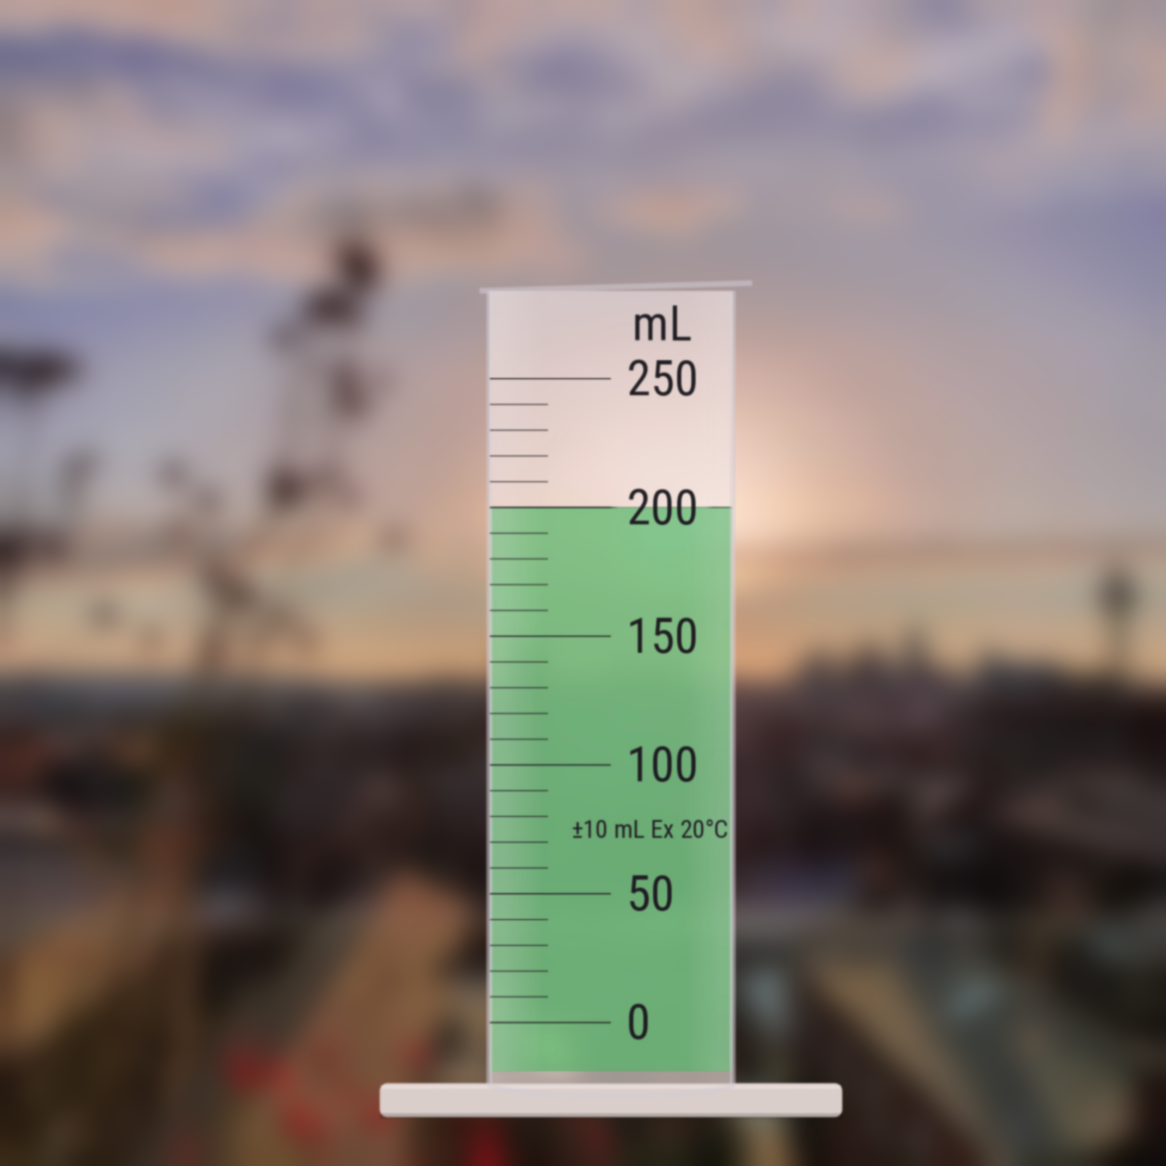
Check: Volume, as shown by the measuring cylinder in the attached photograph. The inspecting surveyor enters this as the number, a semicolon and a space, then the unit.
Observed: 200; mL
